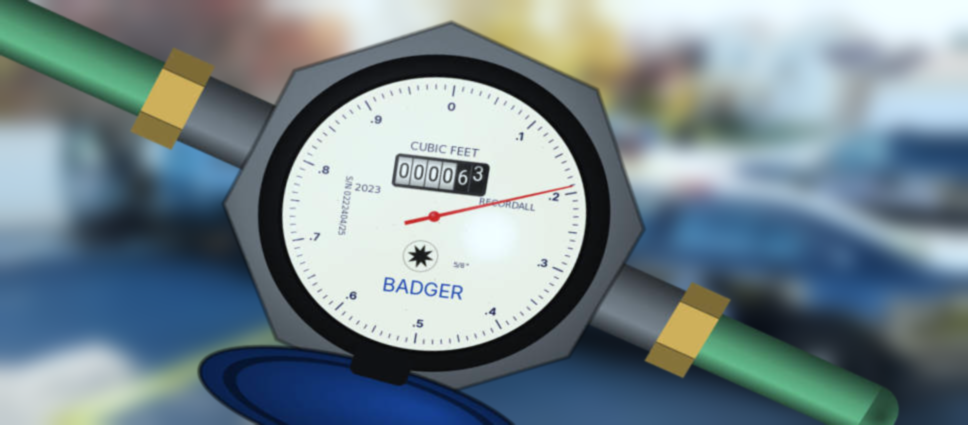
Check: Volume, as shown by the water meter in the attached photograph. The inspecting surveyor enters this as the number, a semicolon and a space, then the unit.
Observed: 63.19; ft³
